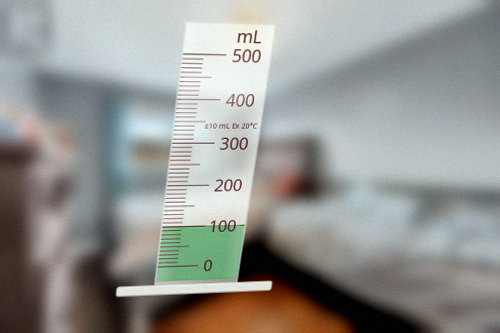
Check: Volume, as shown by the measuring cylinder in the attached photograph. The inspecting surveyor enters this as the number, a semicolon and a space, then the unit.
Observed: 100; mL
